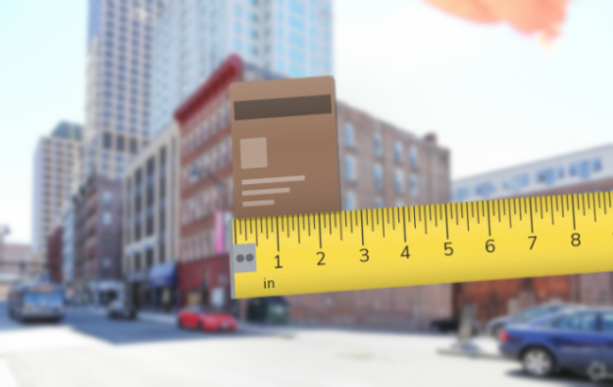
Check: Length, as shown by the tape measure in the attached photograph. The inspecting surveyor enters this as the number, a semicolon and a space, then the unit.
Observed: 2.5; in
